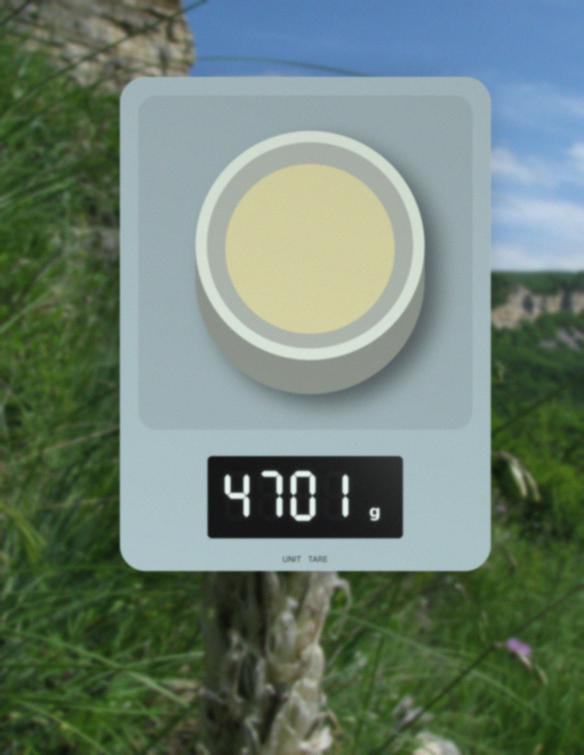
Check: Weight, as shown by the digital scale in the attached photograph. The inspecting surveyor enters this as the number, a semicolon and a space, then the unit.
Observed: 4701; g
